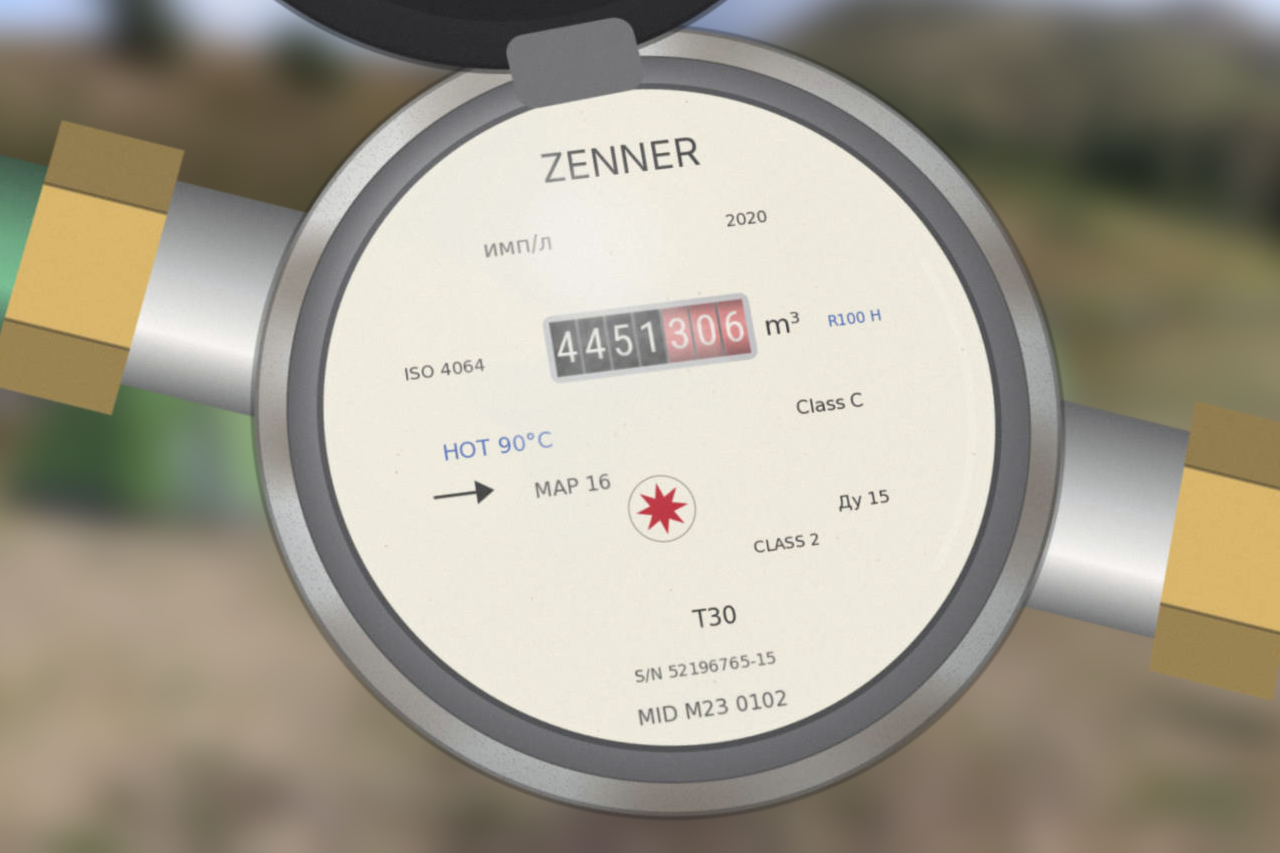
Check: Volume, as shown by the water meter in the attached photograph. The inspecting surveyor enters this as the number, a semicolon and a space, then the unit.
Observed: 4451.306; m³
